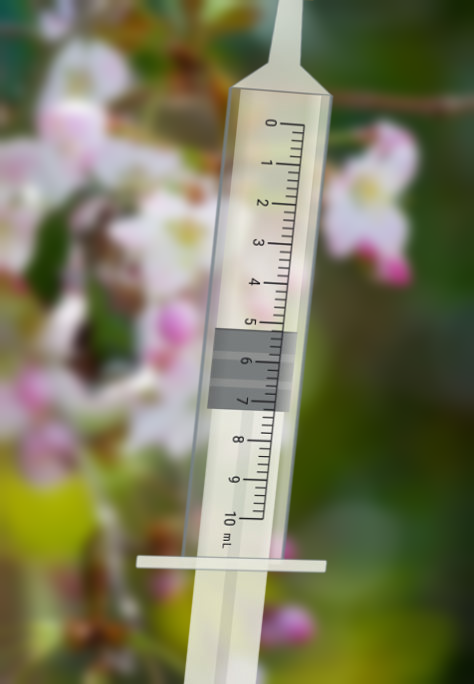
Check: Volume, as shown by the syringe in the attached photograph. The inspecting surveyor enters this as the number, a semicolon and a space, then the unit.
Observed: 5.2; mL
